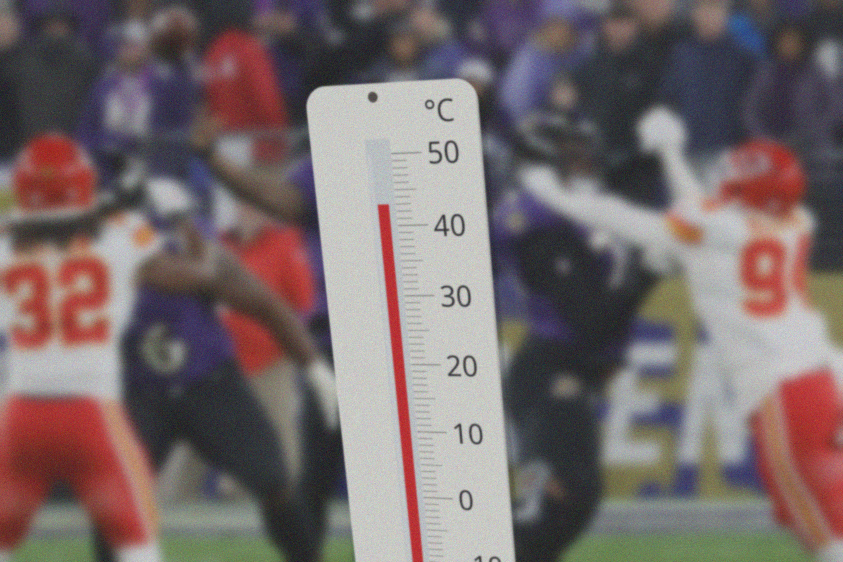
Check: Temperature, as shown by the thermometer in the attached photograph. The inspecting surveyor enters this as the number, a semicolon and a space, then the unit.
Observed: 43; °C
